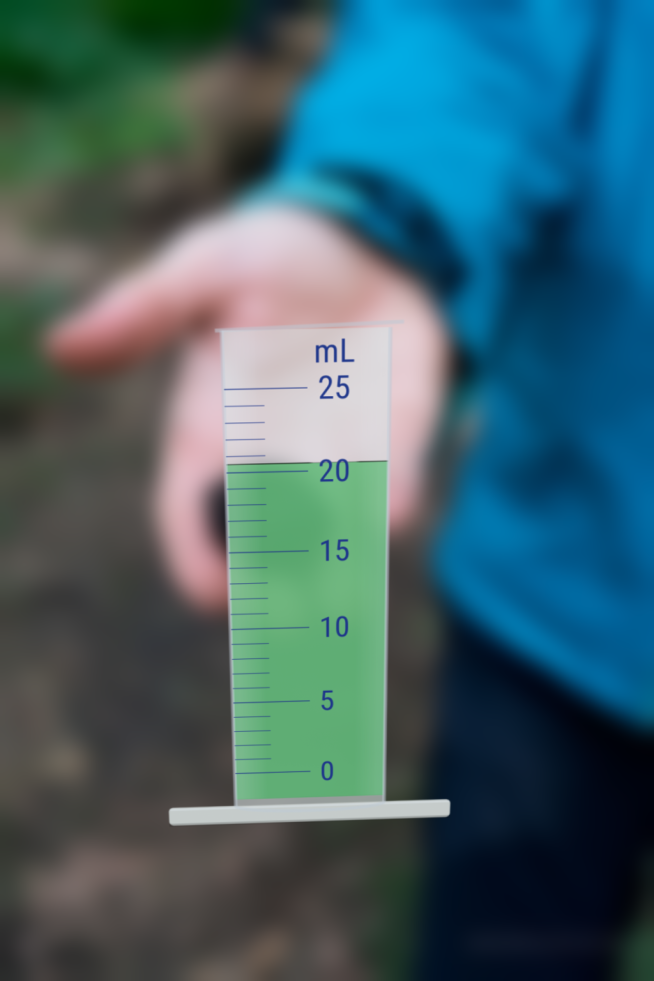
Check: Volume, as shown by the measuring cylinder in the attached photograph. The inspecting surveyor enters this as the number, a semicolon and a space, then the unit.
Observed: 20.5; mL
